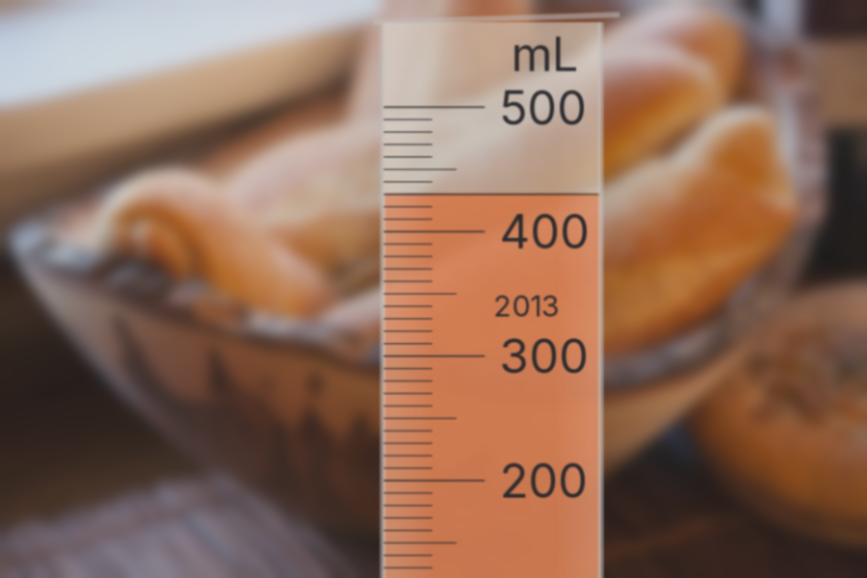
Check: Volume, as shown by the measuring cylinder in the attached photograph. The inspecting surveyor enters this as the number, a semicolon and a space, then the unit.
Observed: 430; mL
